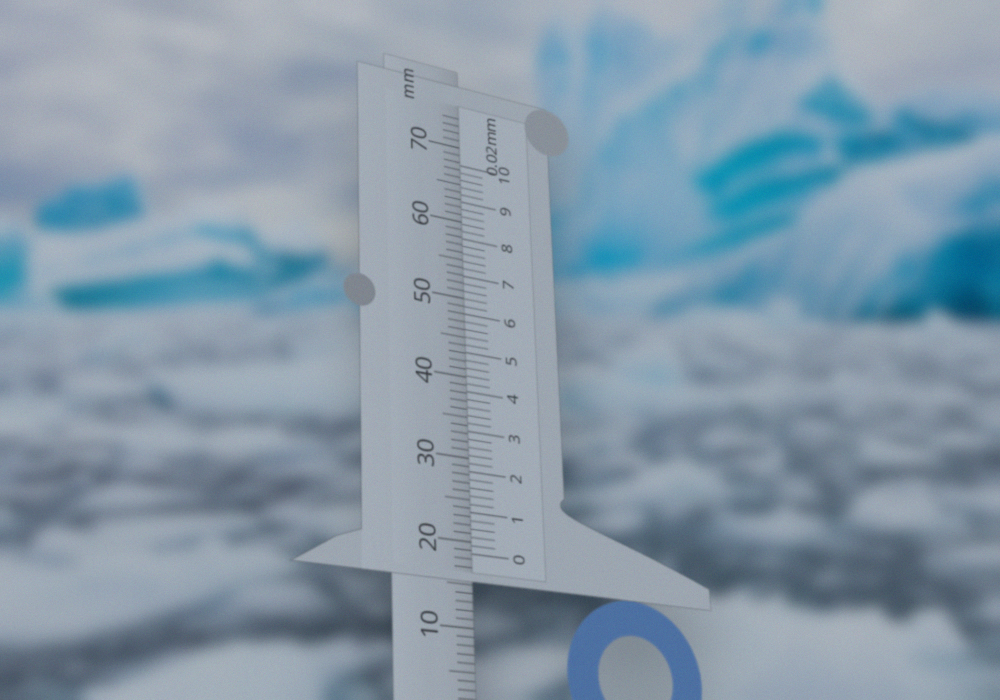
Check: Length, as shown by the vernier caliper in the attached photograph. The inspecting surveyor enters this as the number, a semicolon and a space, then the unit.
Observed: 18.6; mm
